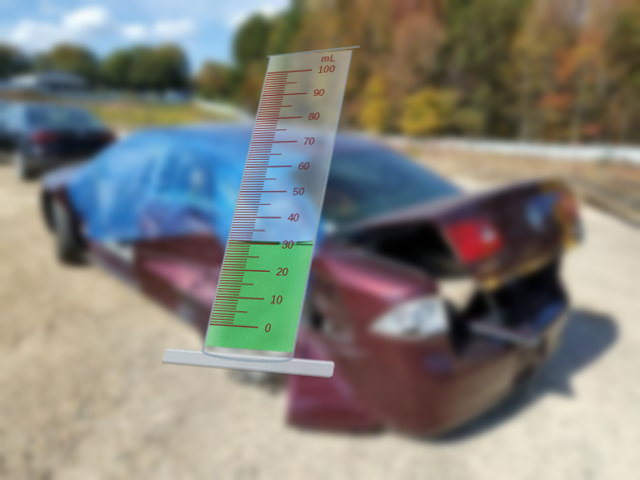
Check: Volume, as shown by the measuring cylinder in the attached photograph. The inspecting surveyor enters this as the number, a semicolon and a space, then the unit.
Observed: 30; mL
